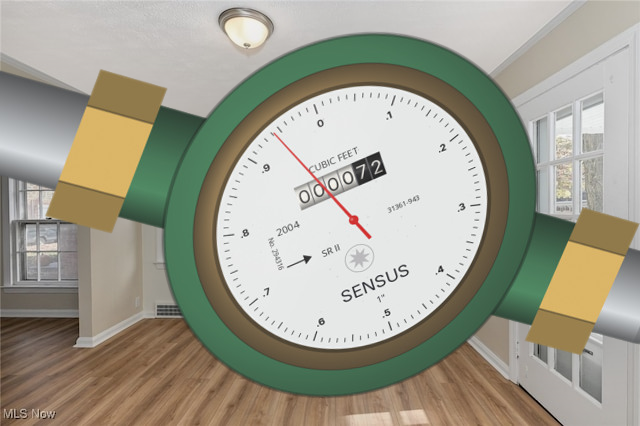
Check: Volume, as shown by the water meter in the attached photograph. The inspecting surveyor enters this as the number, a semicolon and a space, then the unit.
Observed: 71.94; ft³
